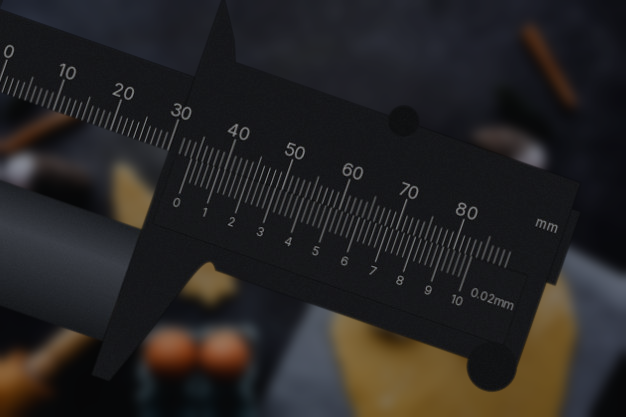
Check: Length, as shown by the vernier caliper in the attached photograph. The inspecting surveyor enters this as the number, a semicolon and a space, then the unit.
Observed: 34.2; mm
